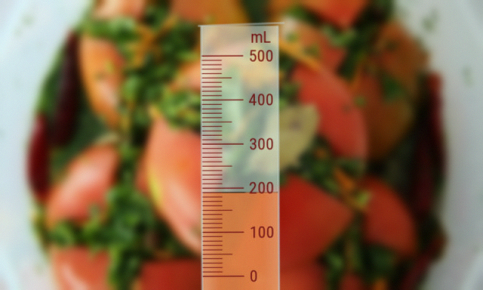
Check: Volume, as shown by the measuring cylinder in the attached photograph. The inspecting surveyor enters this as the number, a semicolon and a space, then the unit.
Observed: 190; mL
